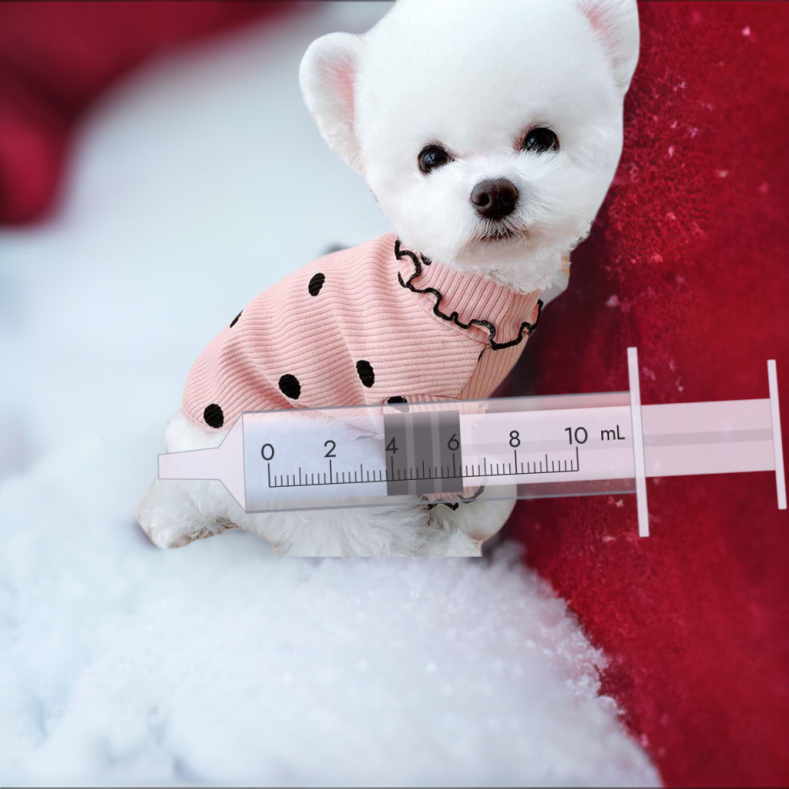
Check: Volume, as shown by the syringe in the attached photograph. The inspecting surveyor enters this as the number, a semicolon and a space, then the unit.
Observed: 3.8; mL
